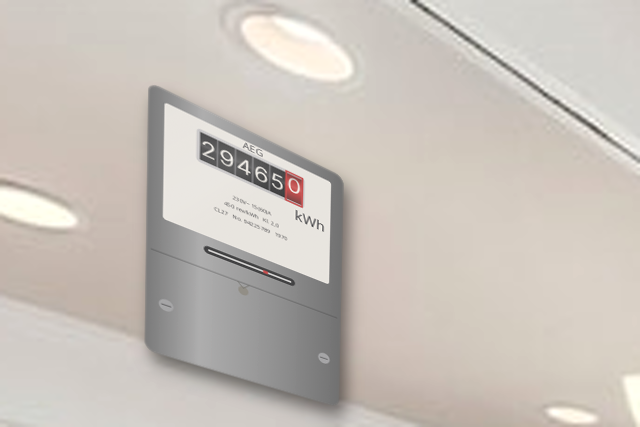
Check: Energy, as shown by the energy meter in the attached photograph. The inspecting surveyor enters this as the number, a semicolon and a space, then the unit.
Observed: 29465.0; kWh
